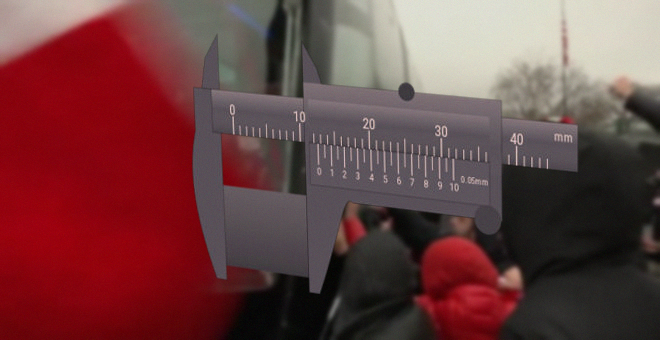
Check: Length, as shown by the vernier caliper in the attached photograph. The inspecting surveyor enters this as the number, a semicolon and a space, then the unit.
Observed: 12.6; mm
